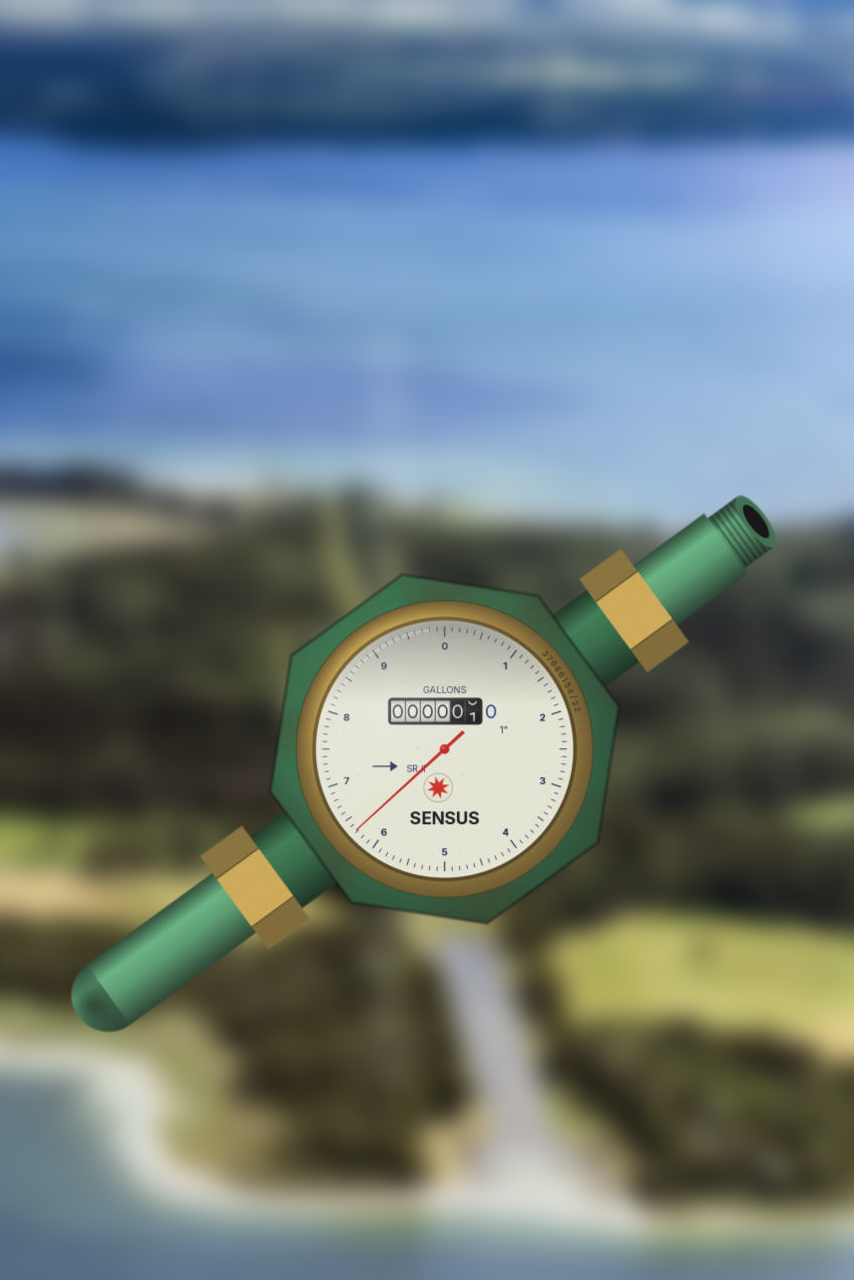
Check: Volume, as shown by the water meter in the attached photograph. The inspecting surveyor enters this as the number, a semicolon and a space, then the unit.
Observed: 6.3; gal
